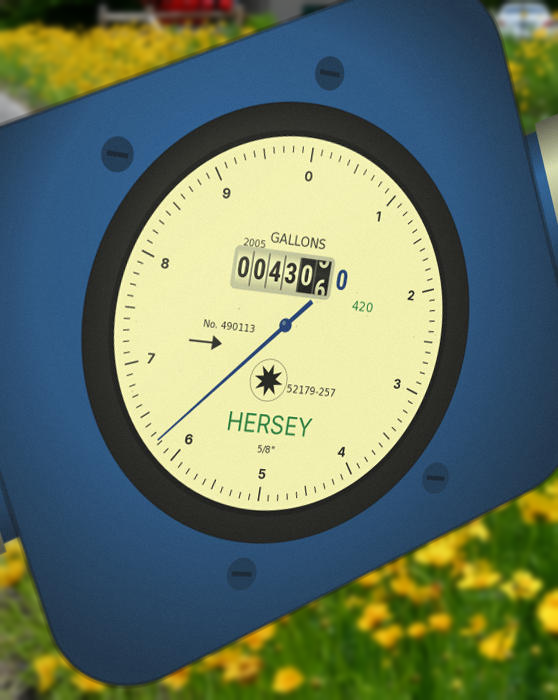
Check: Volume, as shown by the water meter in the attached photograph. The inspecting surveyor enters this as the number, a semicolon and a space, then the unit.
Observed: 43056.2; gal
